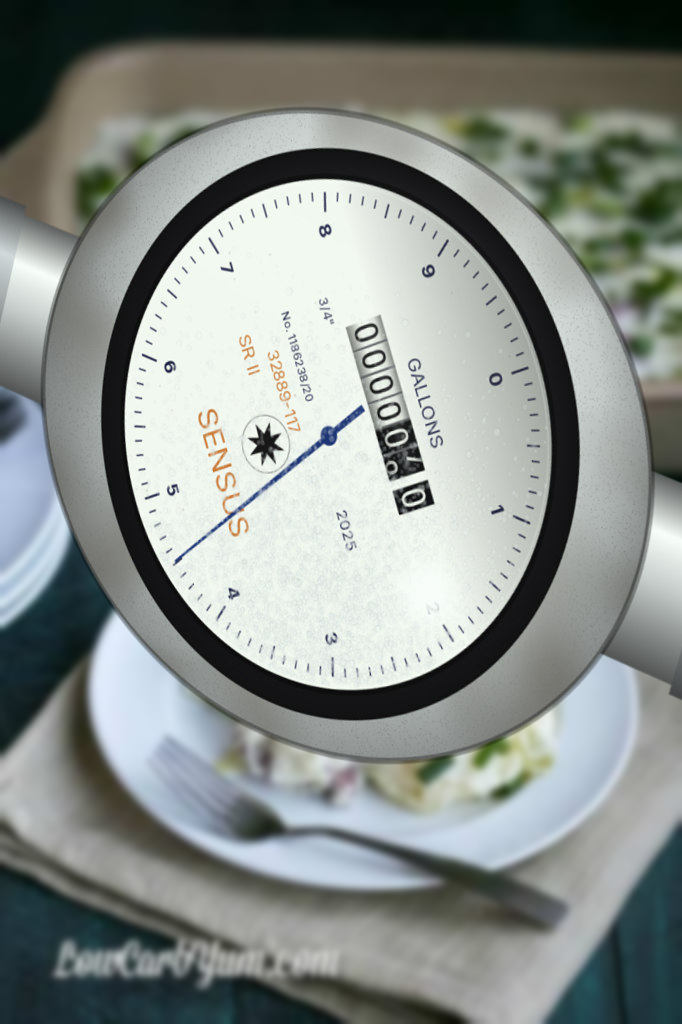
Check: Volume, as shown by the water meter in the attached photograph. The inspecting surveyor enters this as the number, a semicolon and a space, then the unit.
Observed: 74.5; gal
